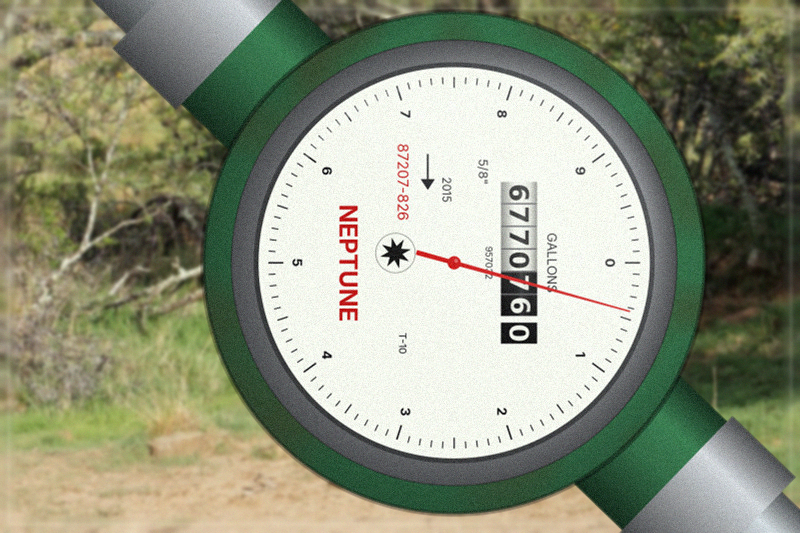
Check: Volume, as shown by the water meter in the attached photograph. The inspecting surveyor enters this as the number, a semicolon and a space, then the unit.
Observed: 6770760.4; gal
